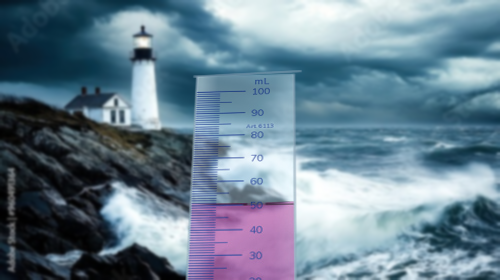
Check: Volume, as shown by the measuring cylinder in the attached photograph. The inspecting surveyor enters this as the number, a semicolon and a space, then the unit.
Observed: 50; mL
